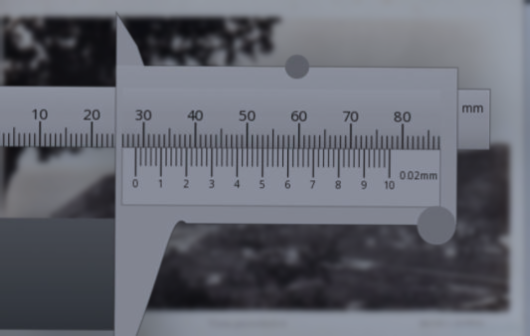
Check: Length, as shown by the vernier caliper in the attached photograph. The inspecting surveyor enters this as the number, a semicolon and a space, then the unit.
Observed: 28.5; mm
